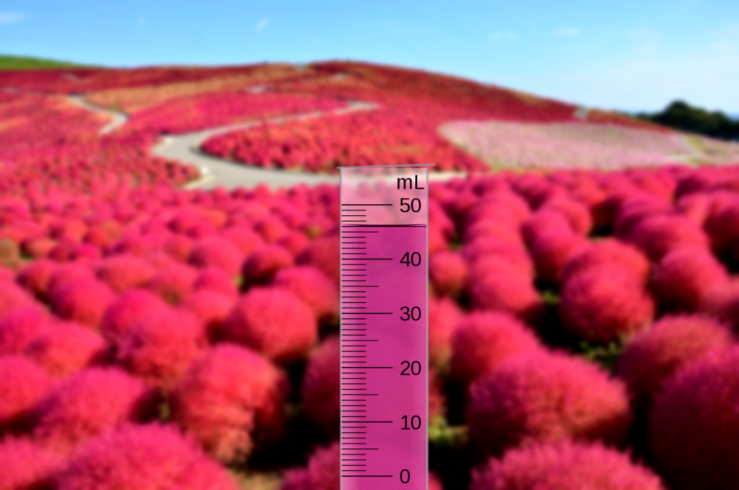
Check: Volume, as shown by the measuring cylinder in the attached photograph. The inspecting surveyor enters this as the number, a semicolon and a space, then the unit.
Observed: 46; mL
